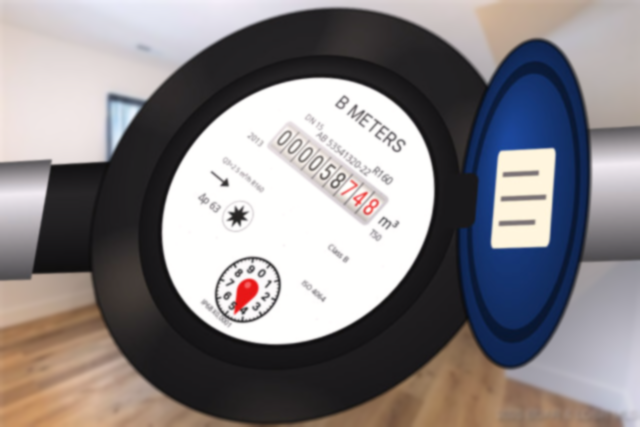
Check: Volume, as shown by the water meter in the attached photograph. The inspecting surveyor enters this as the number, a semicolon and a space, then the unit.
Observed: 58.7484; m³
